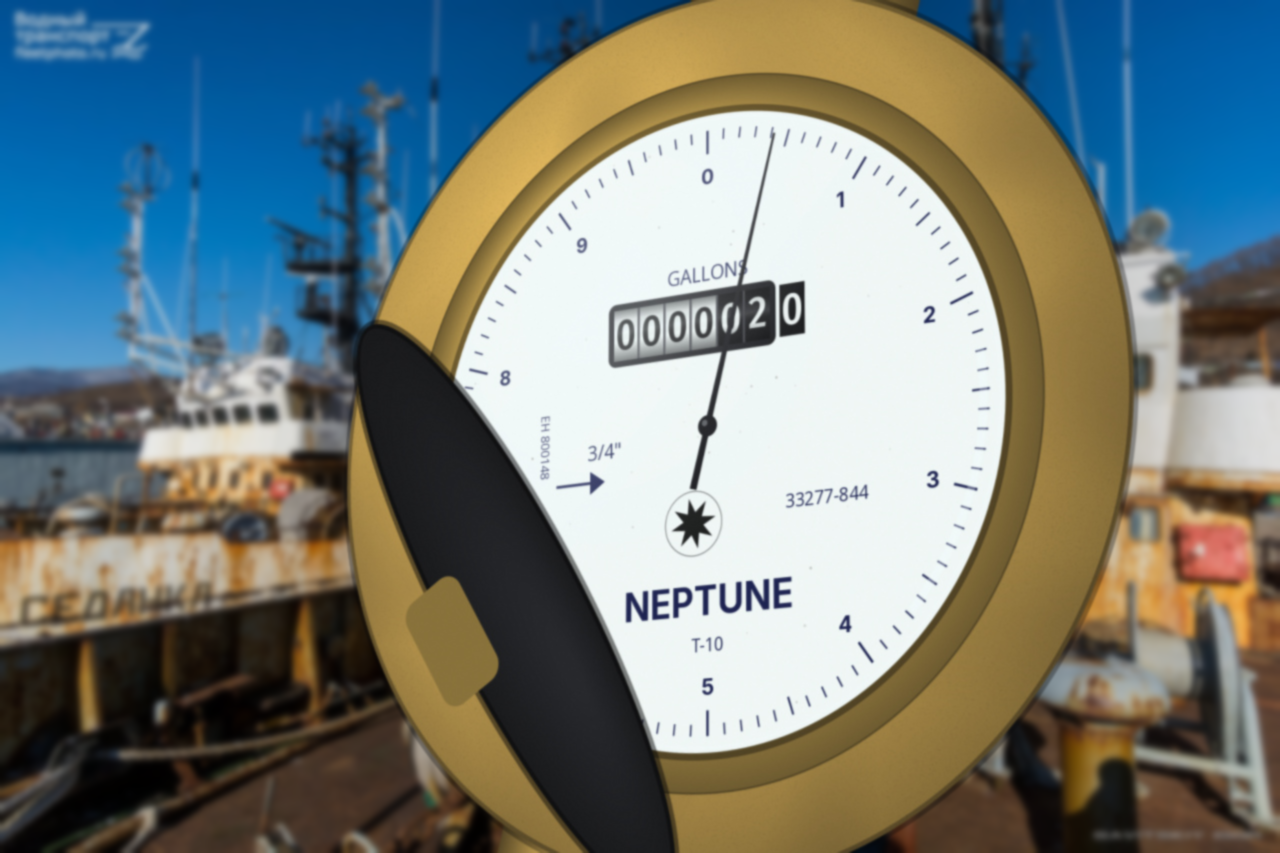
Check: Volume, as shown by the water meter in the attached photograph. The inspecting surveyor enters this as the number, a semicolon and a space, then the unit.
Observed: 20.4; gal
